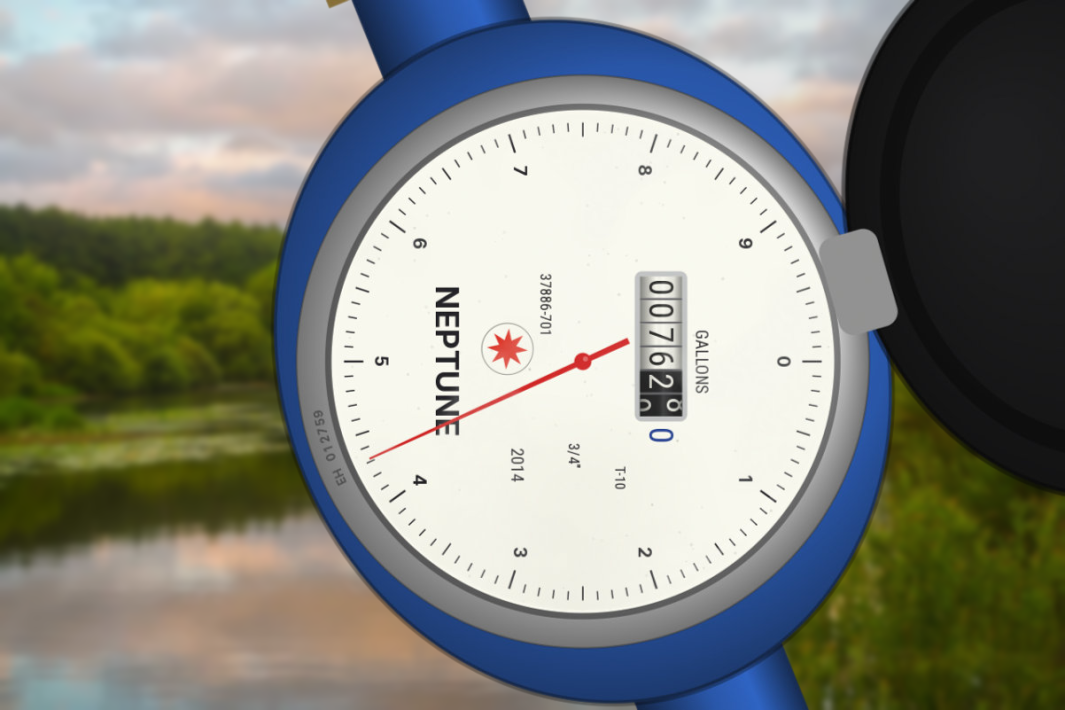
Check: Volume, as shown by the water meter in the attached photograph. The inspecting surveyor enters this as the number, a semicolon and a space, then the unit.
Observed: 76284.3; gal
